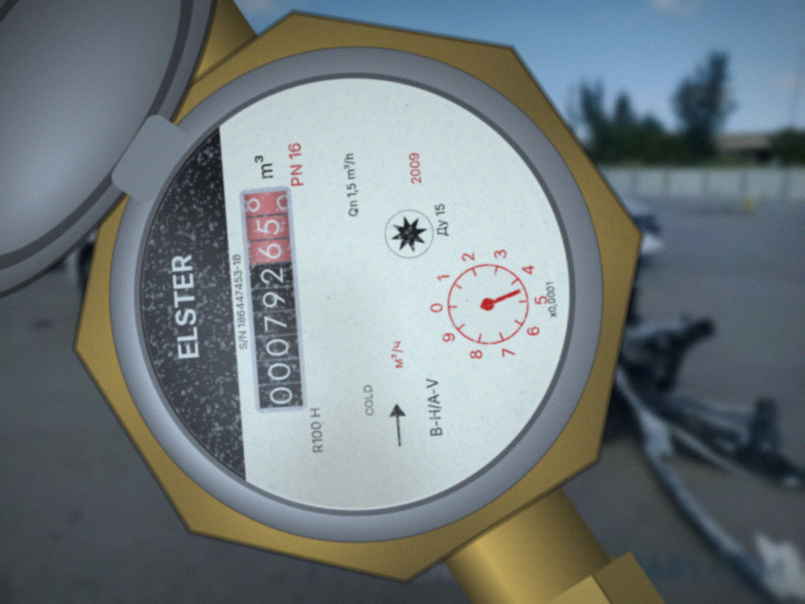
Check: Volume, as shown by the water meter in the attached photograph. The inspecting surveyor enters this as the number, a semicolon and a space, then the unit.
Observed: 792.6584; m³
